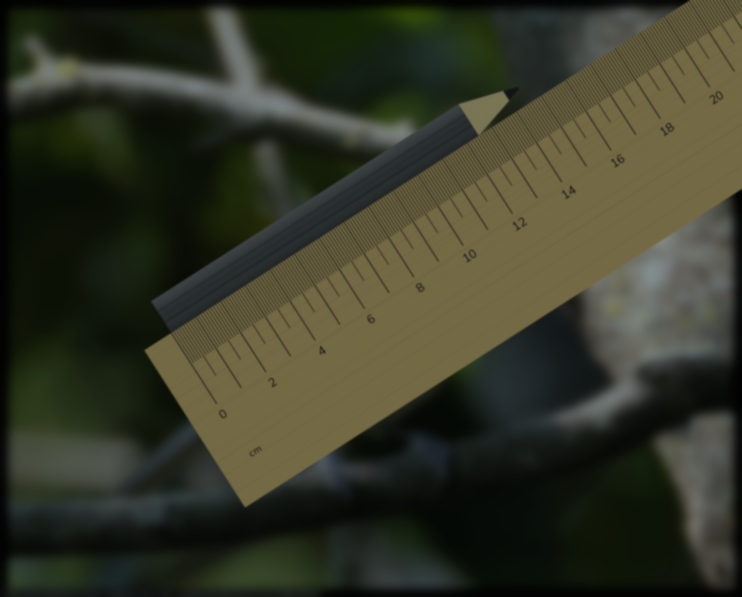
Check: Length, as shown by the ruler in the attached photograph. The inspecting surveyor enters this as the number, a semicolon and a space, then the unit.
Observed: 14.5; cm
